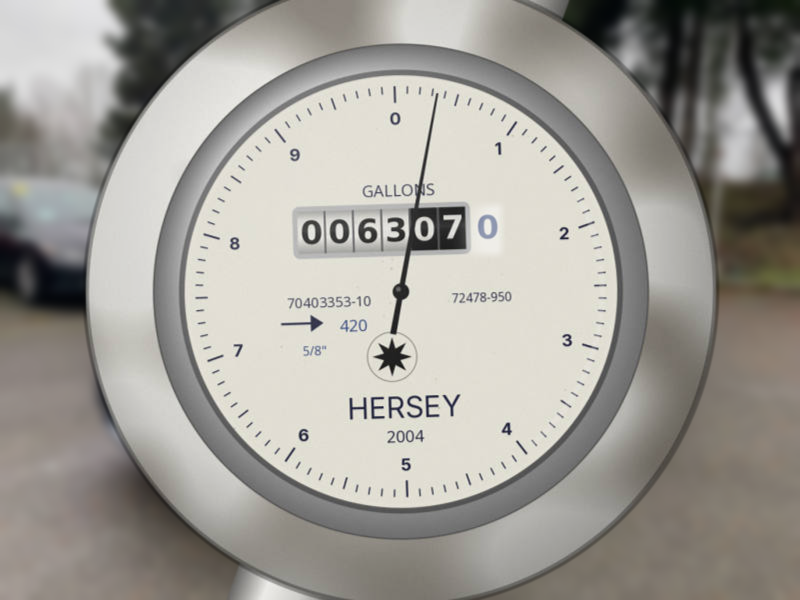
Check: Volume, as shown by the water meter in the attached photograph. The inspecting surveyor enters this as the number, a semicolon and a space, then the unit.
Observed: 63070.3; gal
